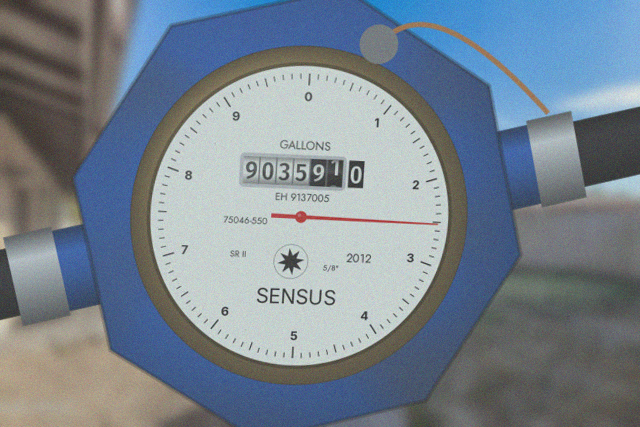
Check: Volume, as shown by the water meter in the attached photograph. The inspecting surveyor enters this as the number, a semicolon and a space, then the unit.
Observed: 9035912.5; gal
